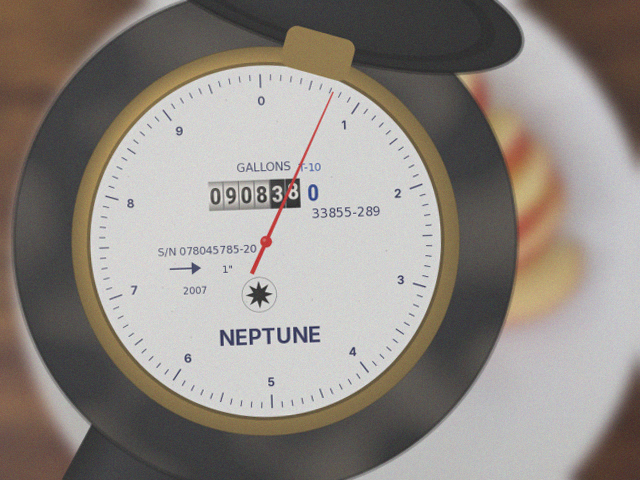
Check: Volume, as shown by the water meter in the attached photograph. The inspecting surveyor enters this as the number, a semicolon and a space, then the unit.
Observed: 908380.7; gal
